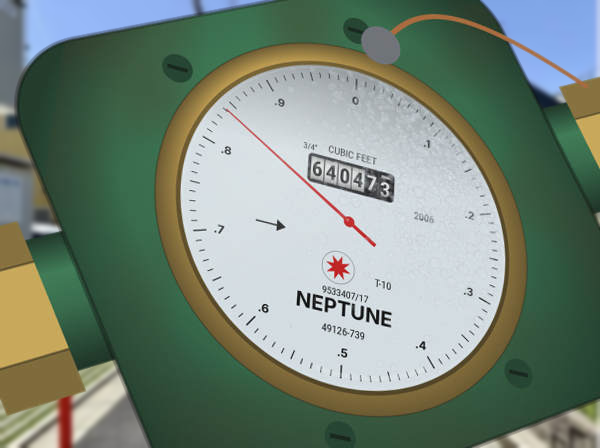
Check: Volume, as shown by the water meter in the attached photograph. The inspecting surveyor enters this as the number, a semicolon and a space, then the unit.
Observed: 640472.84; ft³
